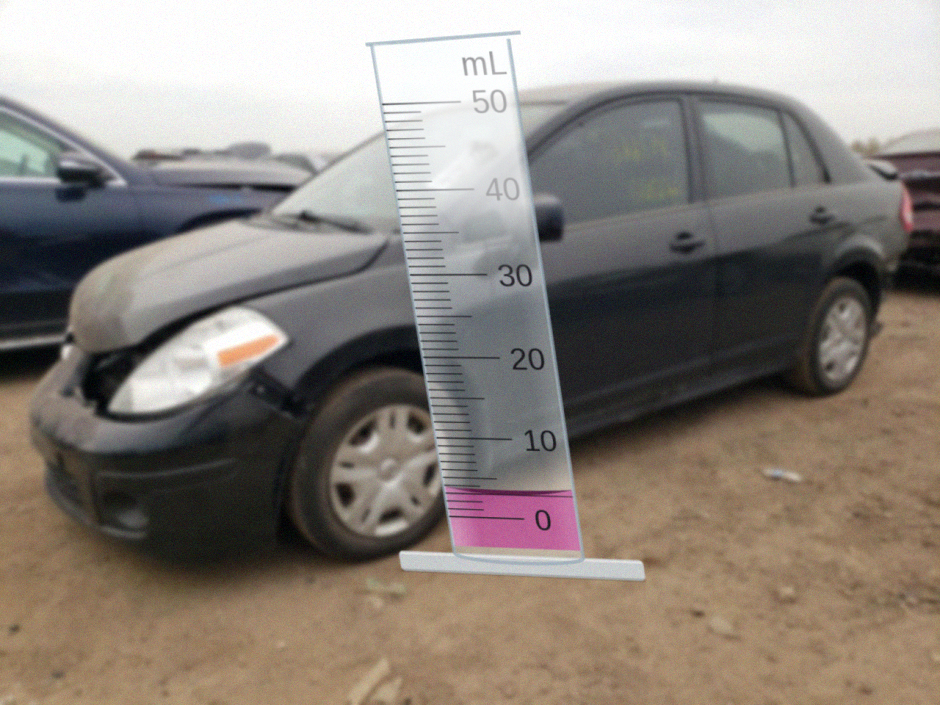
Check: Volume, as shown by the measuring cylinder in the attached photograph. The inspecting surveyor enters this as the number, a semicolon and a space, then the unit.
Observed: 3; mL
